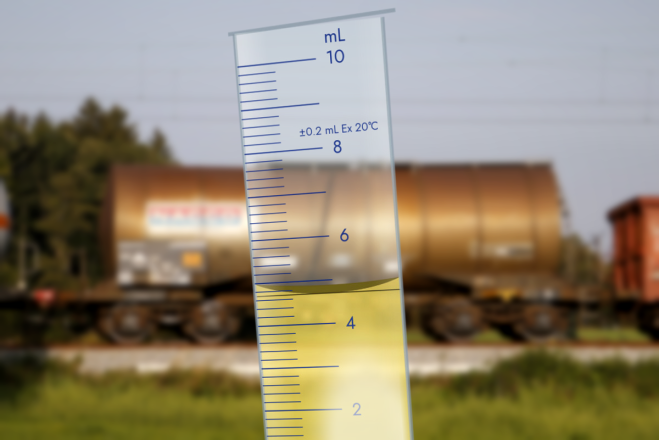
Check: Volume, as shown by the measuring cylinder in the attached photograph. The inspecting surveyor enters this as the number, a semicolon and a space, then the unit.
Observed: 4.7; mL
